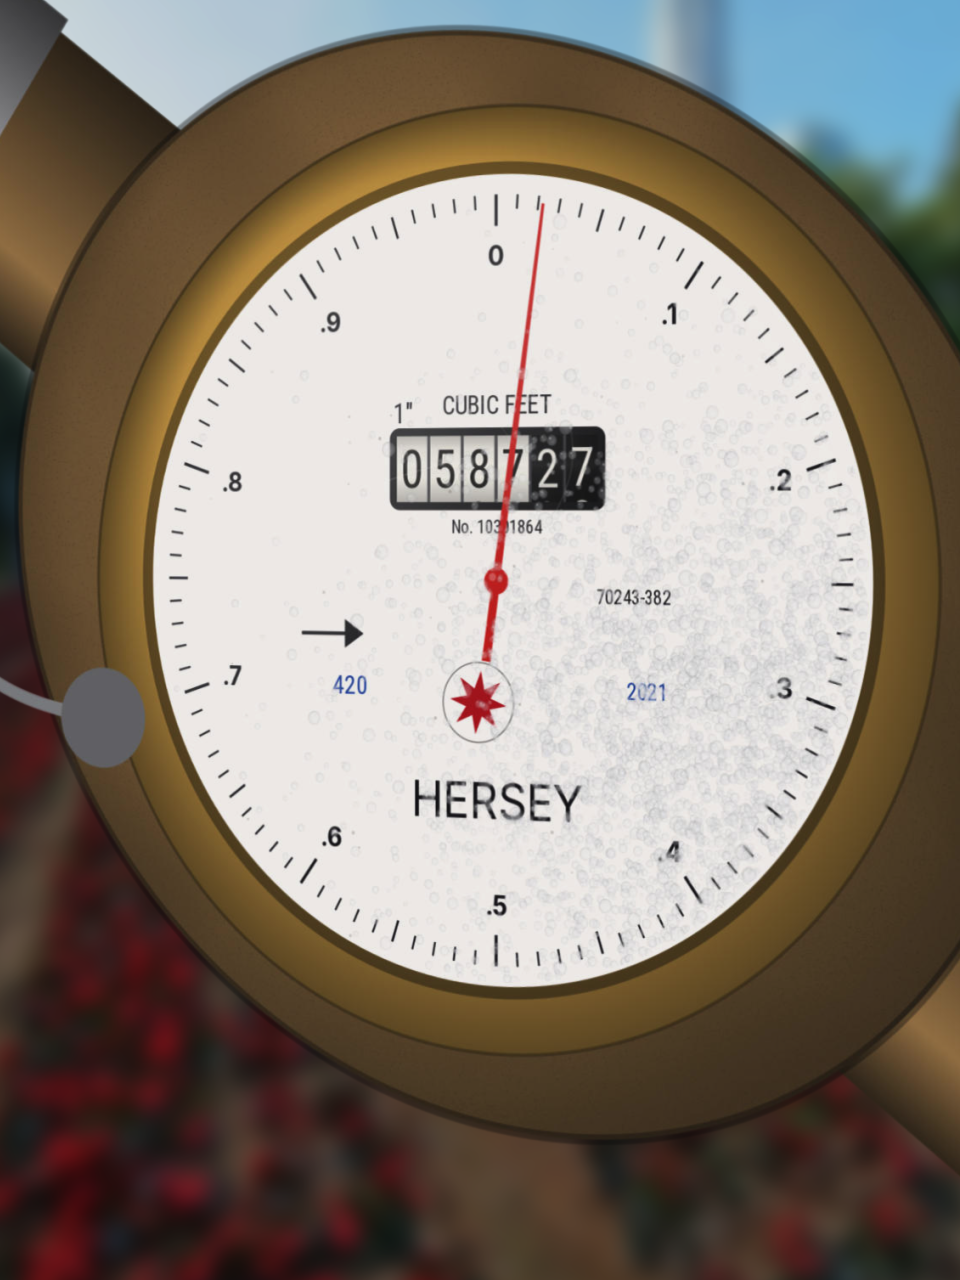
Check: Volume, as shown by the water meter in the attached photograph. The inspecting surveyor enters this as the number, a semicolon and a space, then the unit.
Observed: 58727.02; ft³
